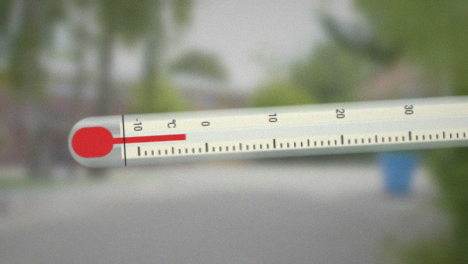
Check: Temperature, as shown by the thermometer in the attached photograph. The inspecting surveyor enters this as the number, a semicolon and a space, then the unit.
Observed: -3; °C
